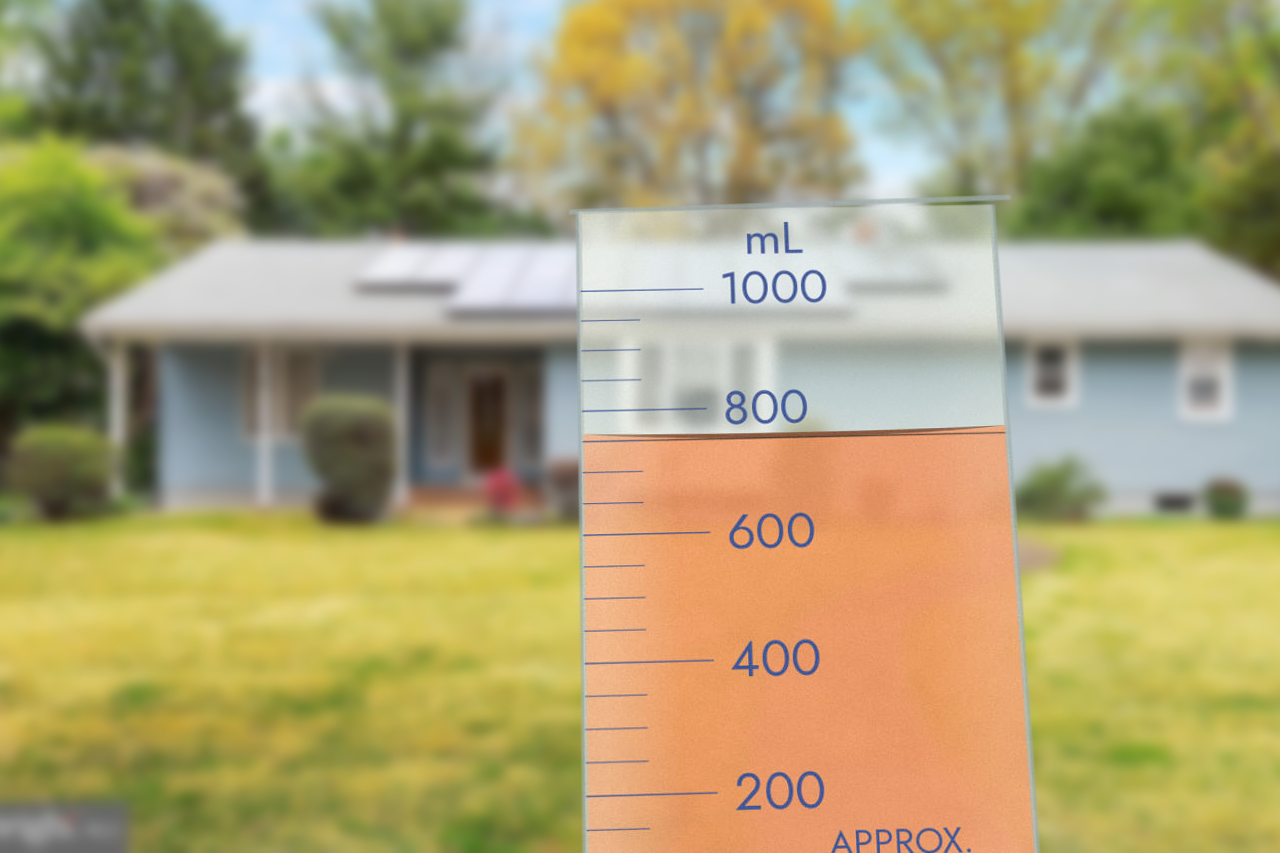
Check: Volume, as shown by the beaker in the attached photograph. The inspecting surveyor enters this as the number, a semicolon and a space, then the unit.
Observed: 750; mL
